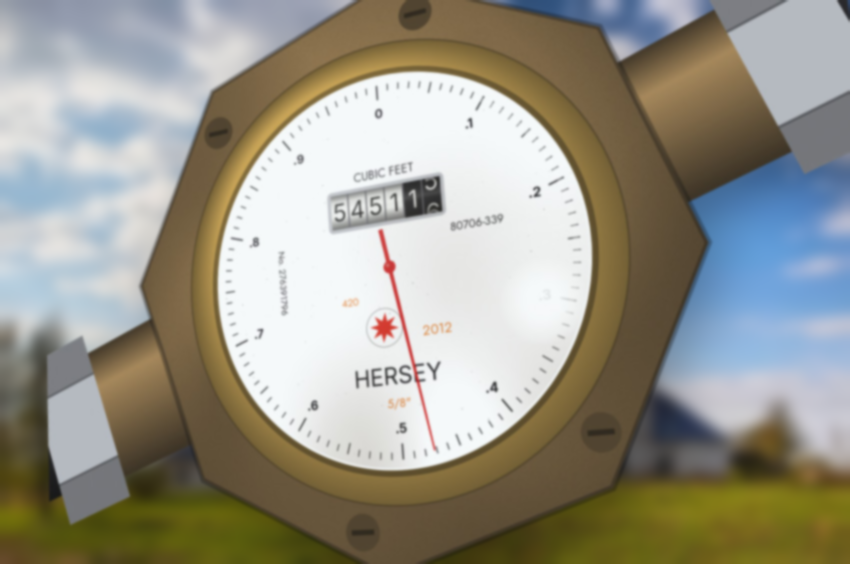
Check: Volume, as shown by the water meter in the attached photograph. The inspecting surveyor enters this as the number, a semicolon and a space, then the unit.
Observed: 545115.47; ft³
